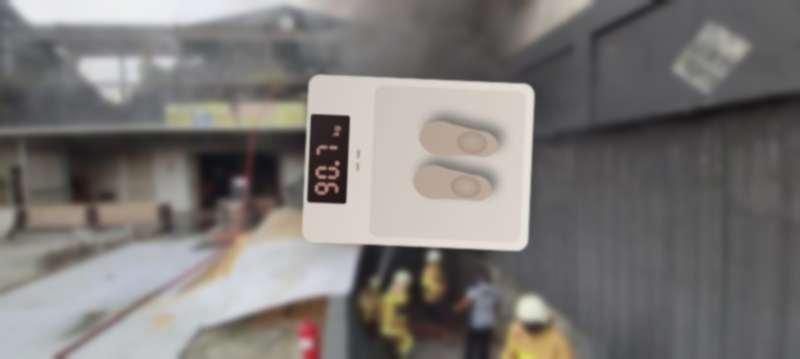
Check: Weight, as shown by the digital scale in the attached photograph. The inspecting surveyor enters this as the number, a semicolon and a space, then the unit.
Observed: 90.7; kg
